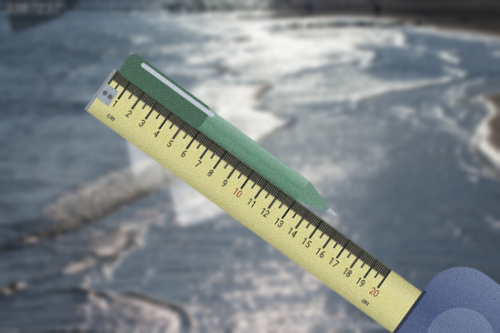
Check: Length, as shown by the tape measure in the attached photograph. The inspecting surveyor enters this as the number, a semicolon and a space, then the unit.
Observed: 15.5; cm
